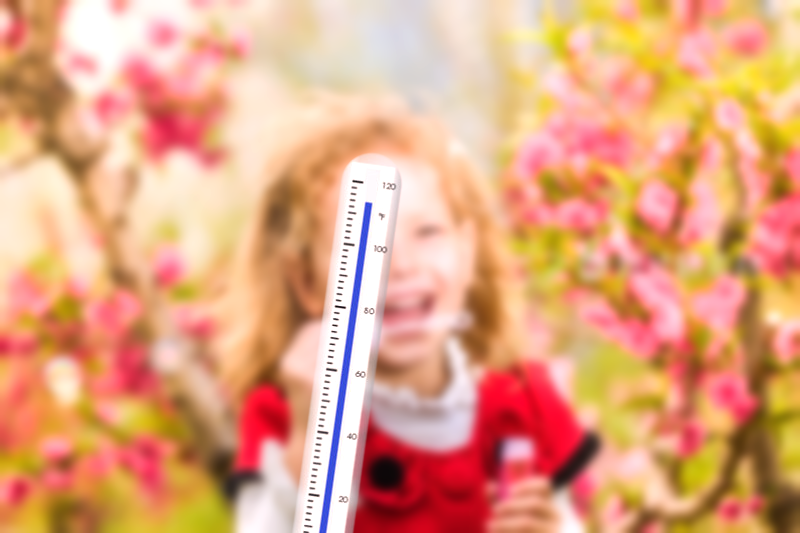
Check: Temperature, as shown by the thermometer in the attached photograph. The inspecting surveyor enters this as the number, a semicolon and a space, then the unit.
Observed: 114; °F
